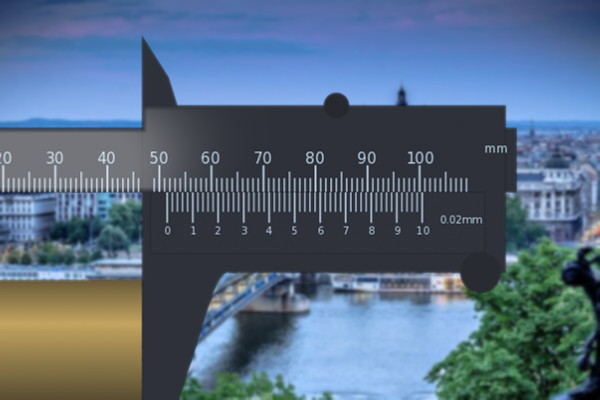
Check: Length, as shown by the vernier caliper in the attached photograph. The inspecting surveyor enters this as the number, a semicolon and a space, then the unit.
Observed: 51.5; mm
